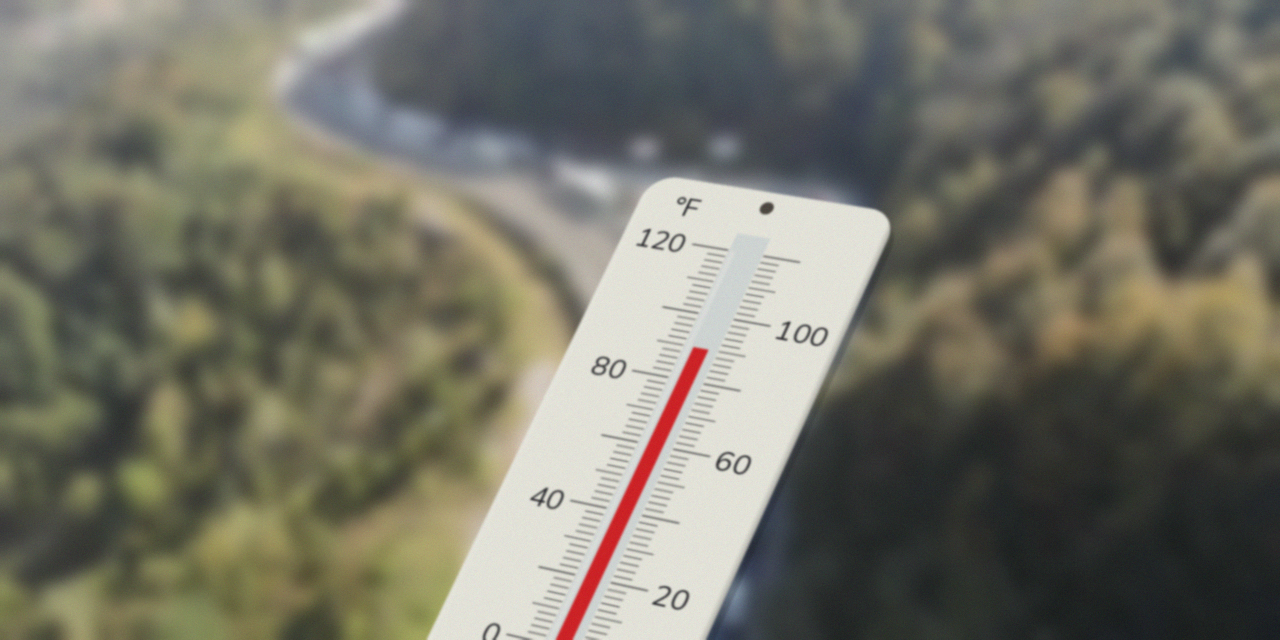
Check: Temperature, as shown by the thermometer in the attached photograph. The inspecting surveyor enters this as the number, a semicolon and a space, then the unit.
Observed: 90; °F
